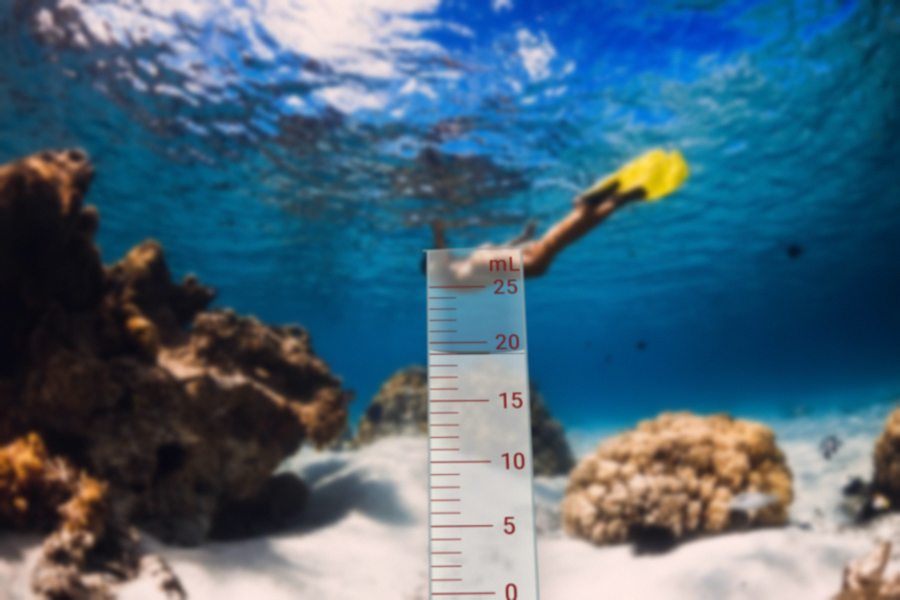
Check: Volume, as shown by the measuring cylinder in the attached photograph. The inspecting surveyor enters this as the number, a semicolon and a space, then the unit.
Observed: 19; mL
